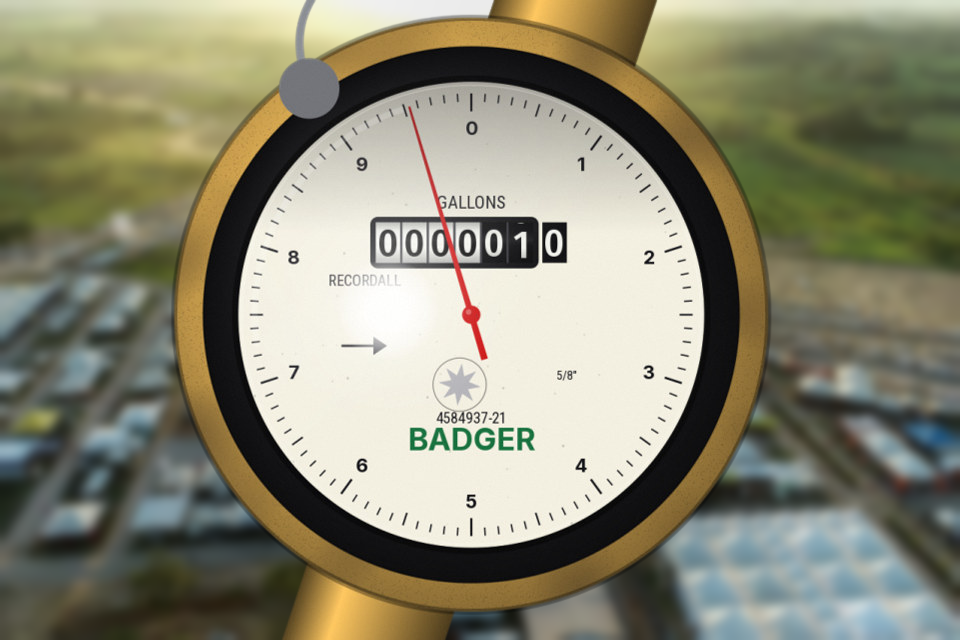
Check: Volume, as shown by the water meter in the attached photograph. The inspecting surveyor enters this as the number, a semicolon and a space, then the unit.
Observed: 9.5; gal
